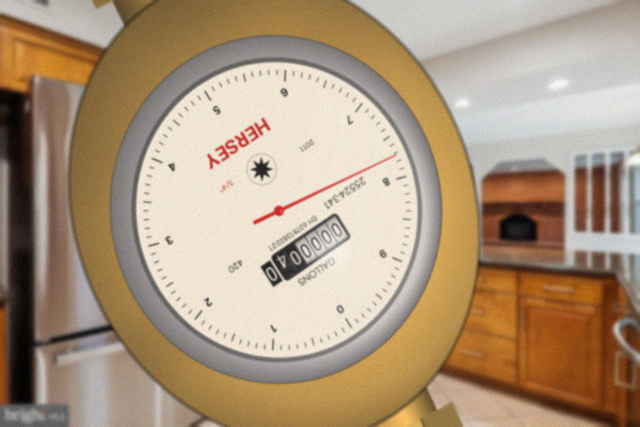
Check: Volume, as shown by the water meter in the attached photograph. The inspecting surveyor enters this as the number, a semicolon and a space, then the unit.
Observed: 37.7; gal
